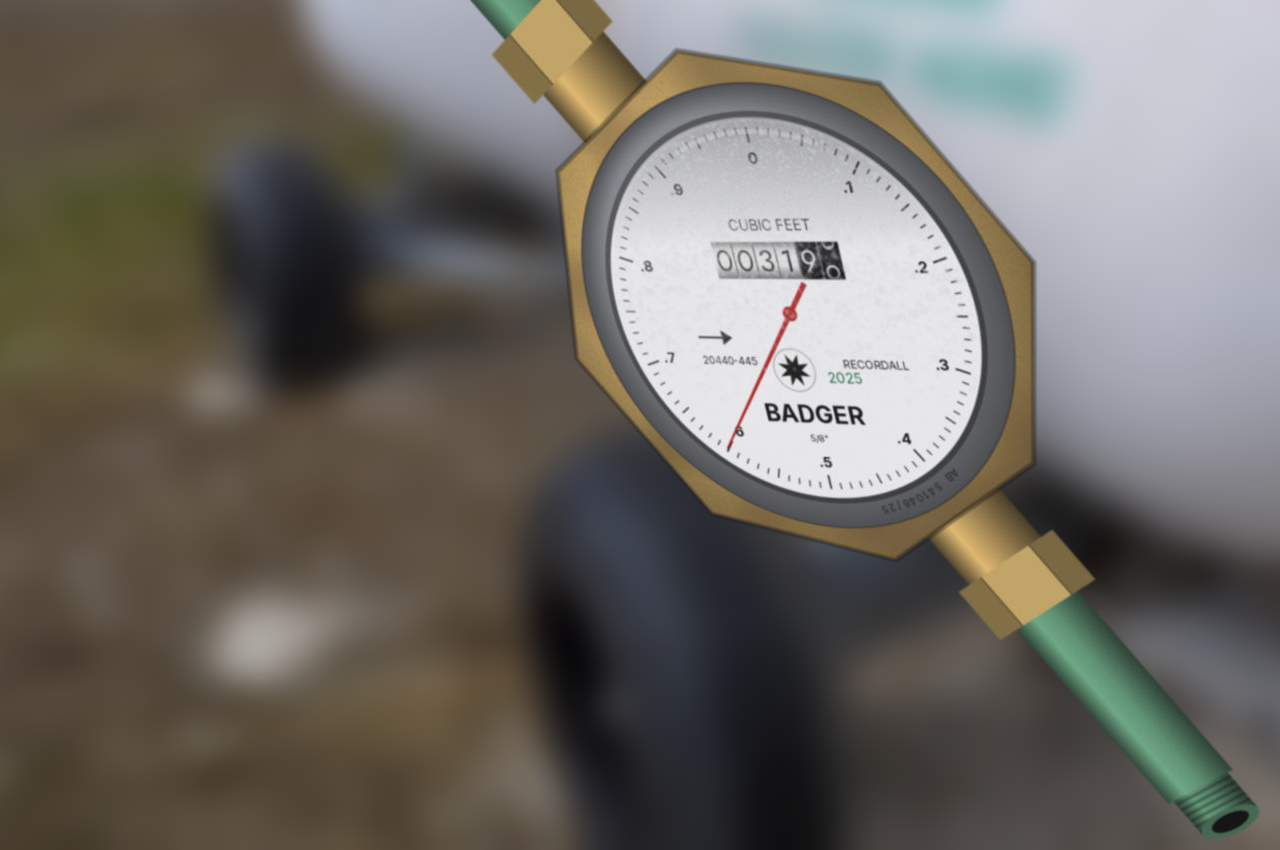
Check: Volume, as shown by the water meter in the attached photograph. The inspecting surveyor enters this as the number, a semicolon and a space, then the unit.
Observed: 3198.60; ft³
